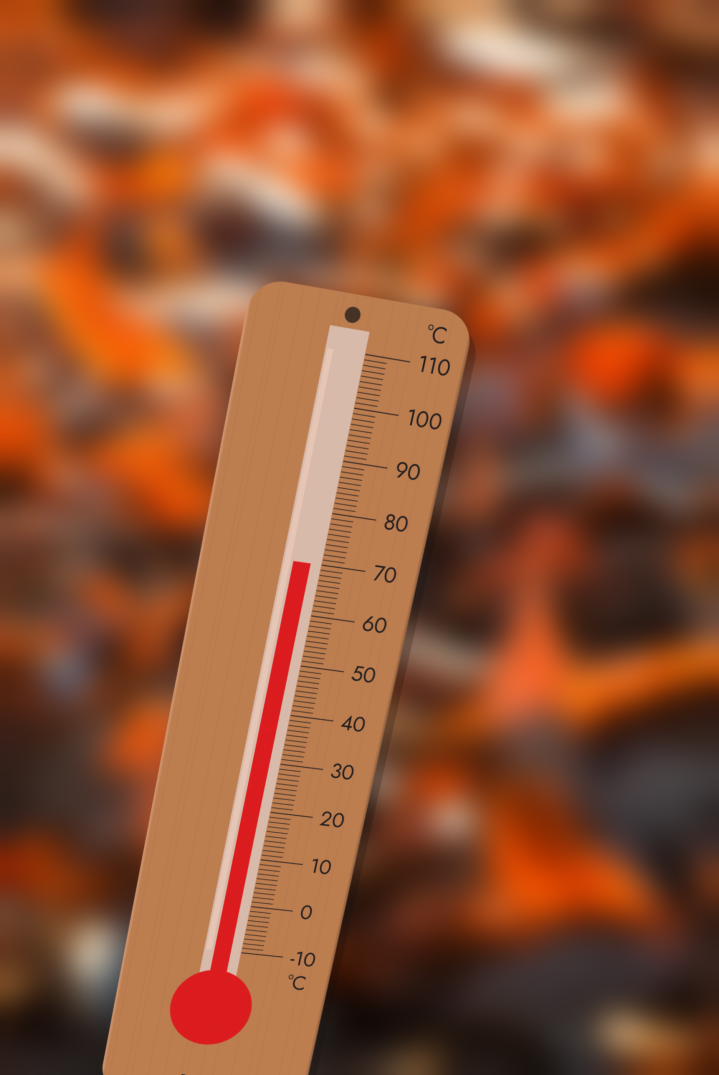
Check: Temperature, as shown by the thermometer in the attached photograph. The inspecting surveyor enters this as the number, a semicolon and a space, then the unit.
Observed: 70; °C
